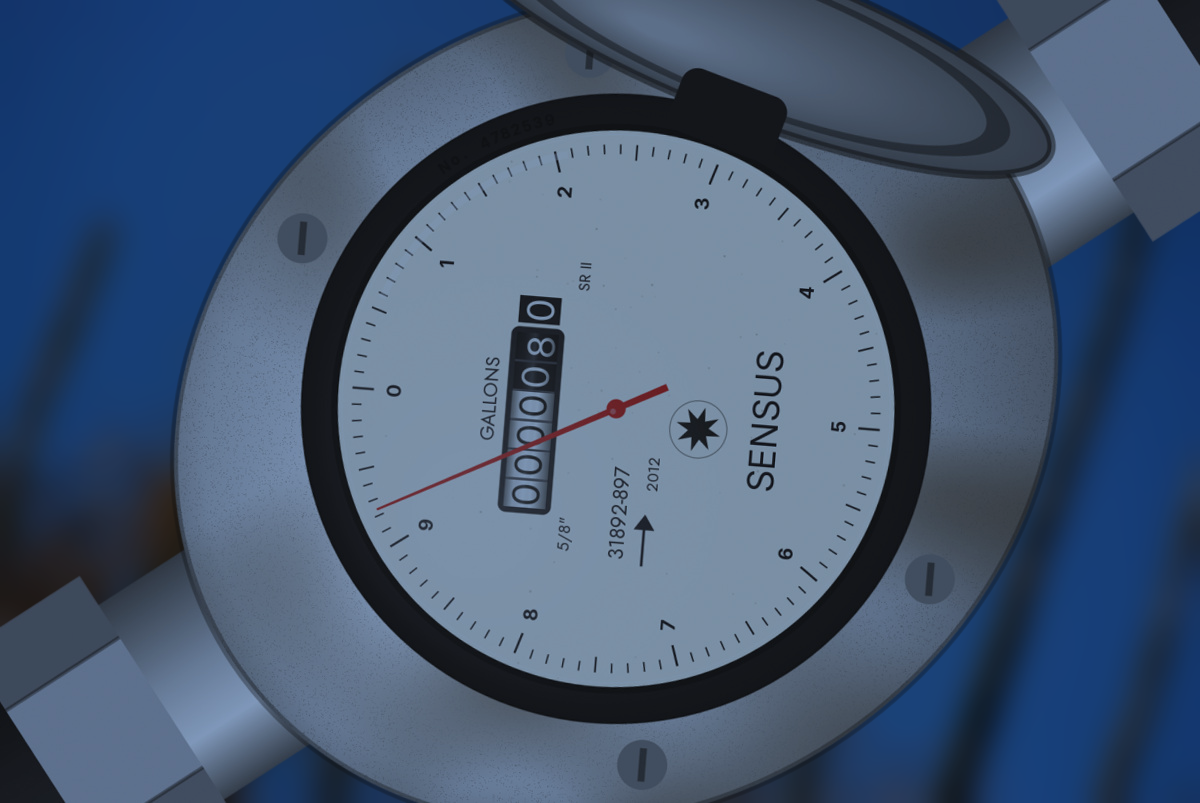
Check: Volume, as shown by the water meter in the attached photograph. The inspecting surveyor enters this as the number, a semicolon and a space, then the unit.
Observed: 79.2; gal
